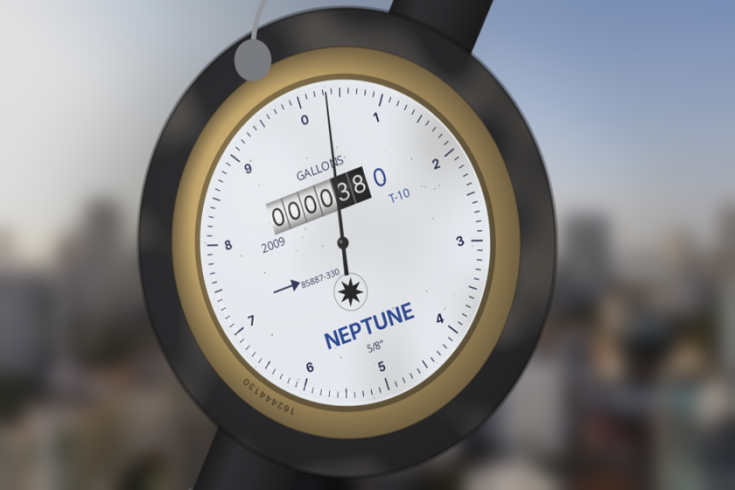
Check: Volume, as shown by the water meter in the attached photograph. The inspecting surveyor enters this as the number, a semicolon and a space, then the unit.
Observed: 380.3; gal
